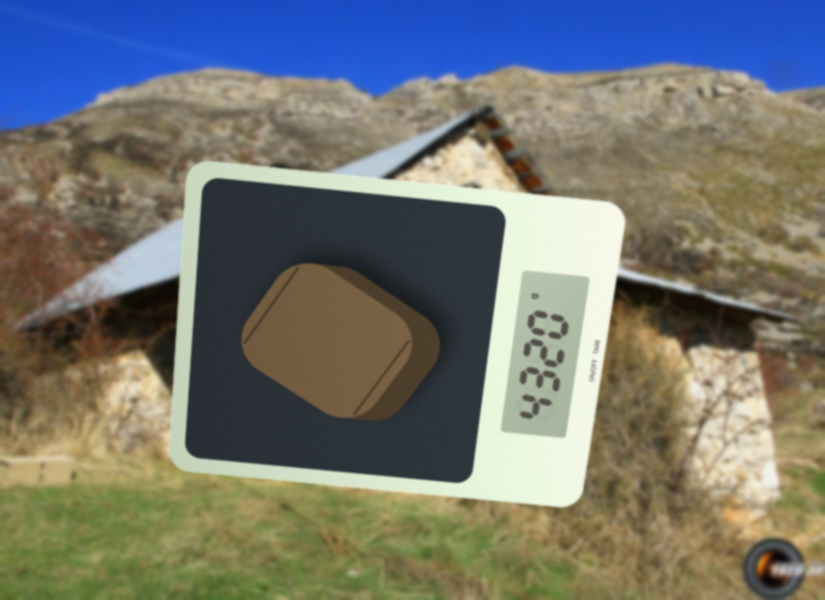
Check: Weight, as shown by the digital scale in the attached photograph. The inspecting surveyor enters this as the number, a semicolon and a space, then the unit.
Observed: 4320; g
